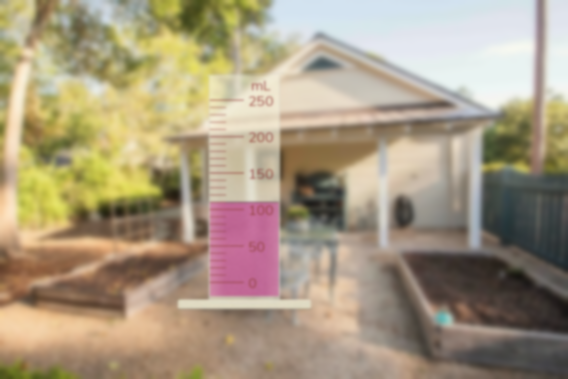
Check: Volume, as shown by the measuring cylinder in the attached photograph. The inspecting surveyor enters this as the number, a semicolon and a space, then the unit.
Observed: 110; mL
